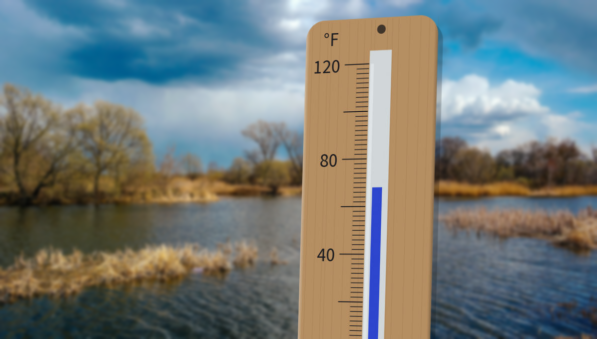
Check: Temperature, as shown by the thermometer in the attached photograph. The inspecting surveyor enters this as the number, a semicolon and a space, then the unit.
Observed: 68; °F
